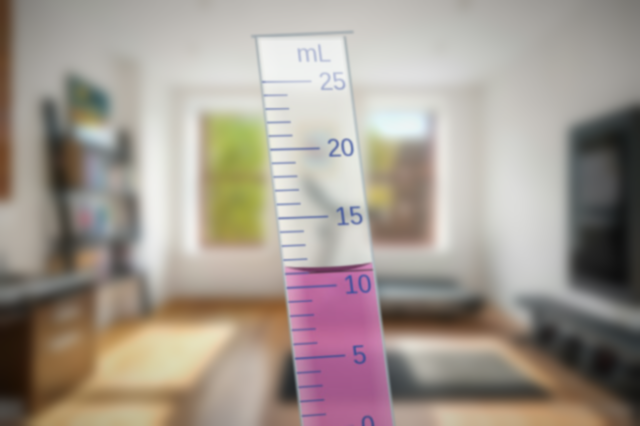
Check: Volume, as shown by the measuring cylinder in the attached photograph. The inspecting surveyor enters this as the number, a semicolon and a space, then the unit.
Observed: 11; mL
